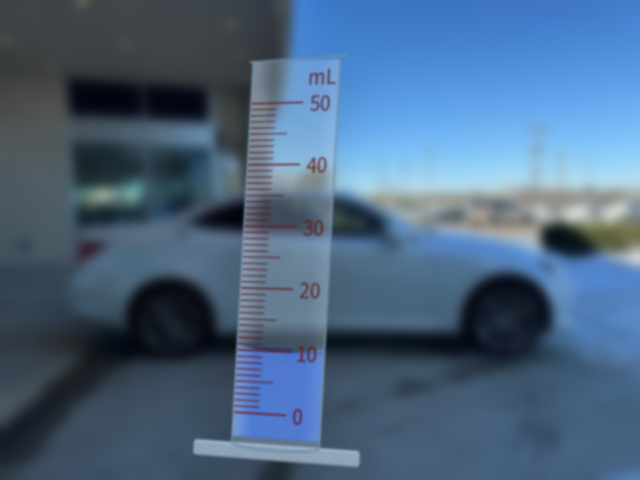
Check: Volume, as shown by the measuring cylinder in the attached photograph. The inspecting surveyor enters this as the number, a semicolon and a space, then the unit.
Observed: 10; mL
